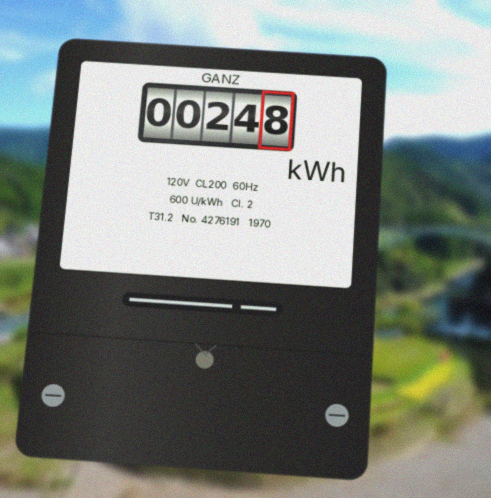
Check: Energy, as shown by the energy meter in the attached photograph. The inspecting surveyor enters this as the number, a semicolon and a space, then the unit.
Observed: 24.8; kWh
